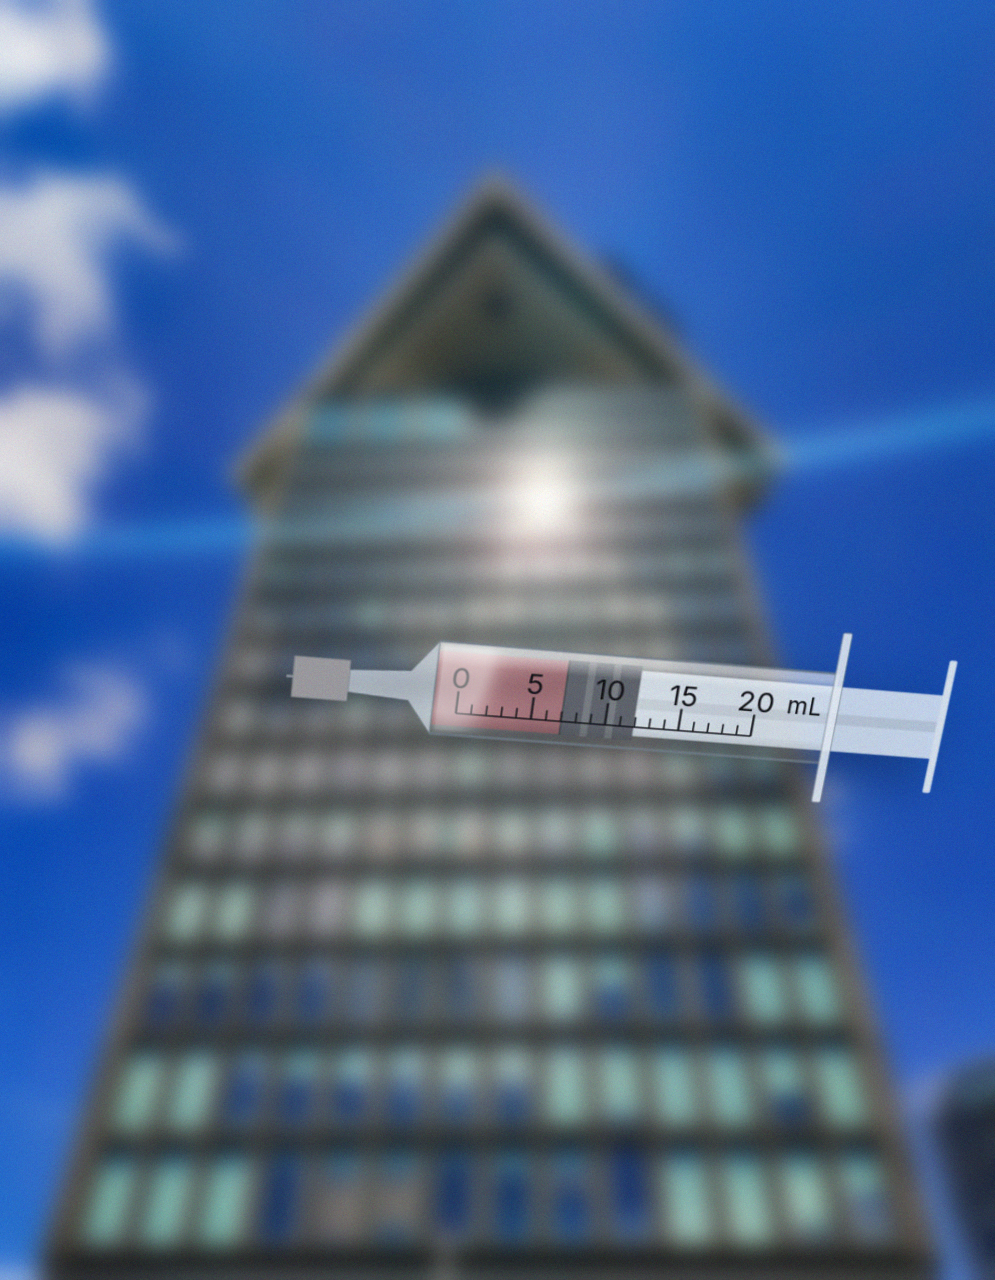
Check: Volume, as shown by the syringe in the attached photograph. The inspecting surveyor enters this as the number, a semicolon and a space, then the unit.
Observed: 7; mL
